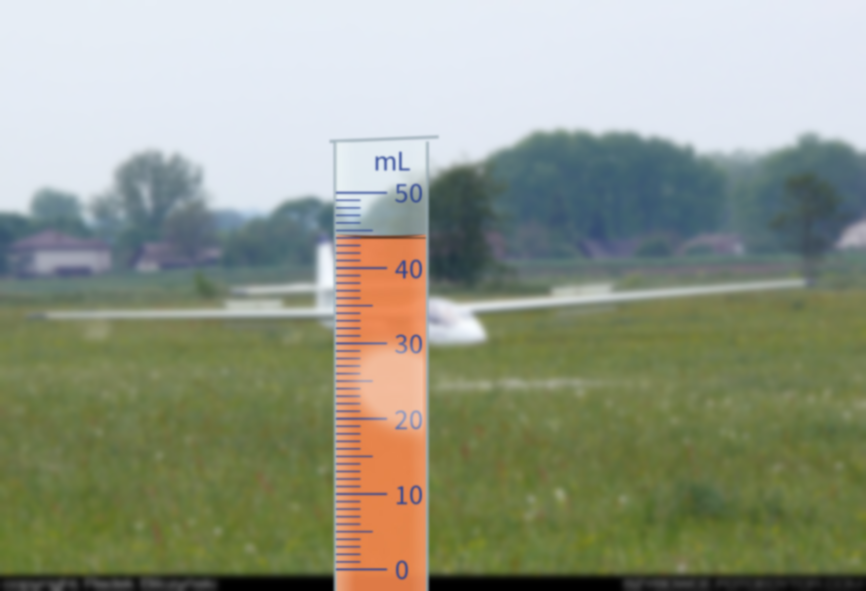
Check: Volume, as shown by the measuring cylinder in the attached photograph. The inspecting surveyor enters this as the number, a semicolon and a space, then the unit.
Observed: 44; mL
